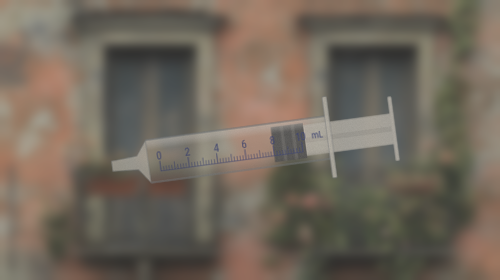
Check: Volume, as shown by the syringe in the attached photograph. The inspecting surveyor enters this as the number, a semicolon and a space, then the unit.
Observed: 8; mL
